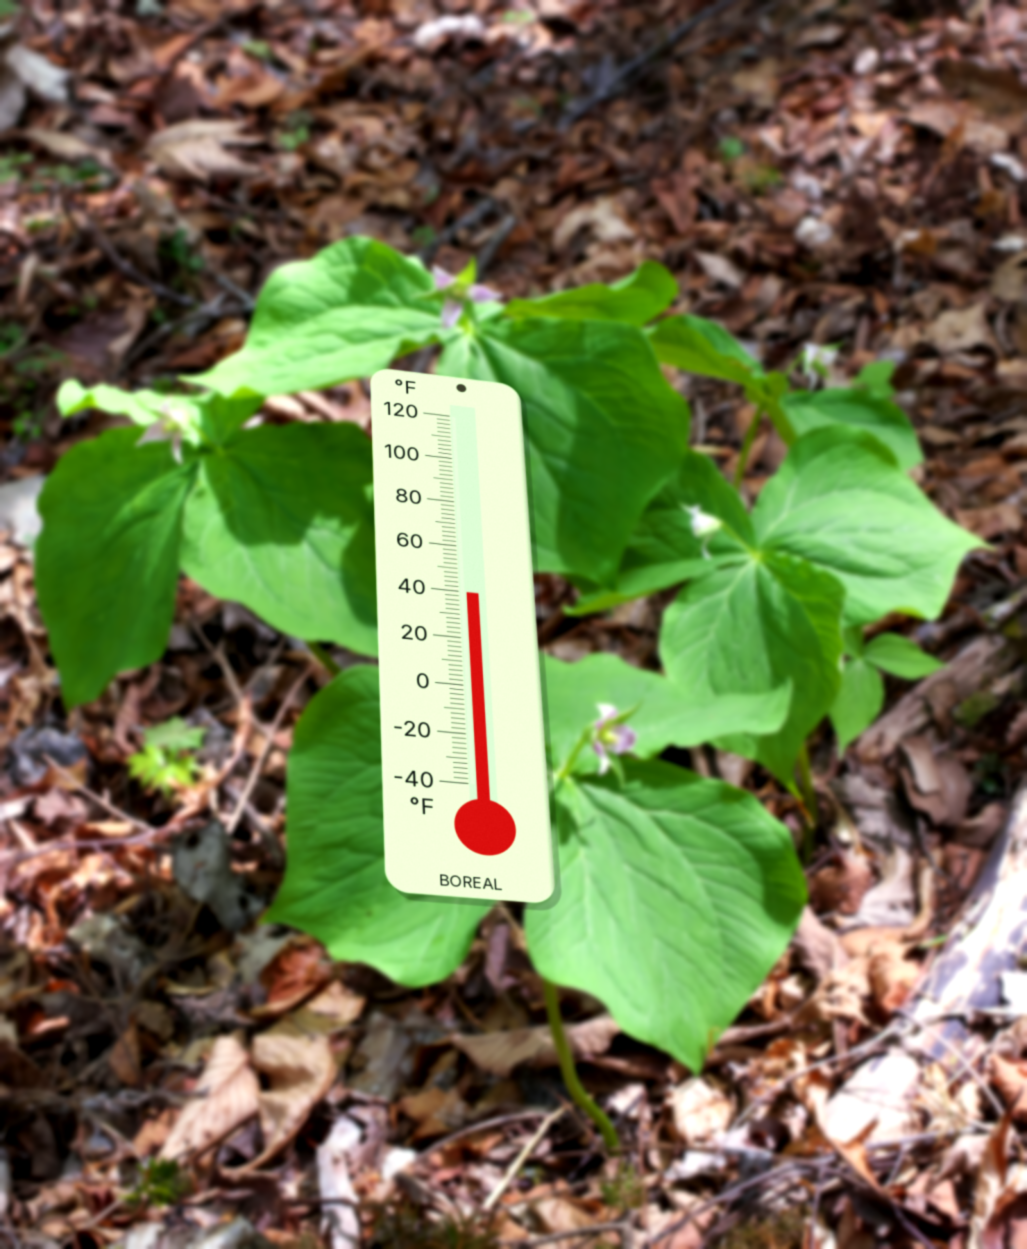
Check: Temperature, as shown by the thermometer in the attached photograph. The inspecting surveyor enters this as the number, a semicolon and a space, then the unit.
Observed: 40; °F
